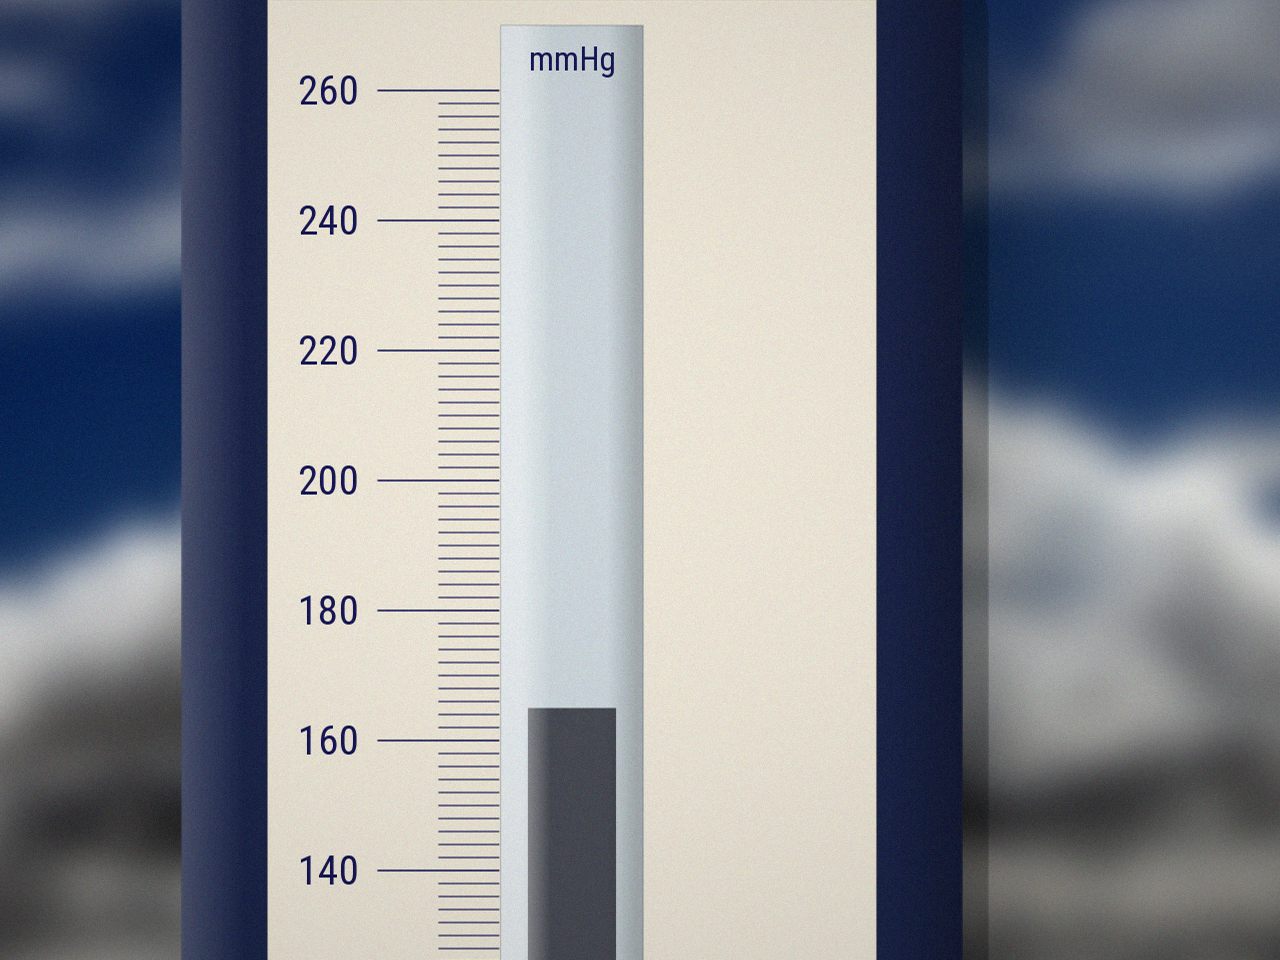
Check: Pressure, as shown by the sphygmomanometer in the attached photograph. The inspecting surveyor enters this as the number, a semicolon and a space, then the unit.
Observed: 165; mmHg
